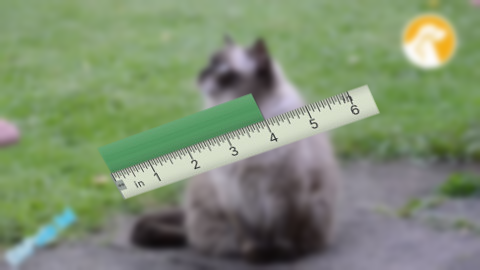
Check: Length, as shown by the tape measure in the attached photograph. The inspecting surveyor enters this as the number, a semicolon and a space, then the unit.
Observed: 4; in
